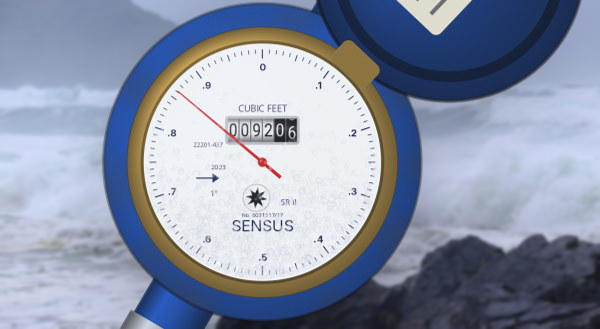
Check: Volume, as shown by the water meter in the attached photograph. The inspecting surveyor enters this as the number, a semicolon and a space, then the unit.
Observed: 9205.86; ft³
